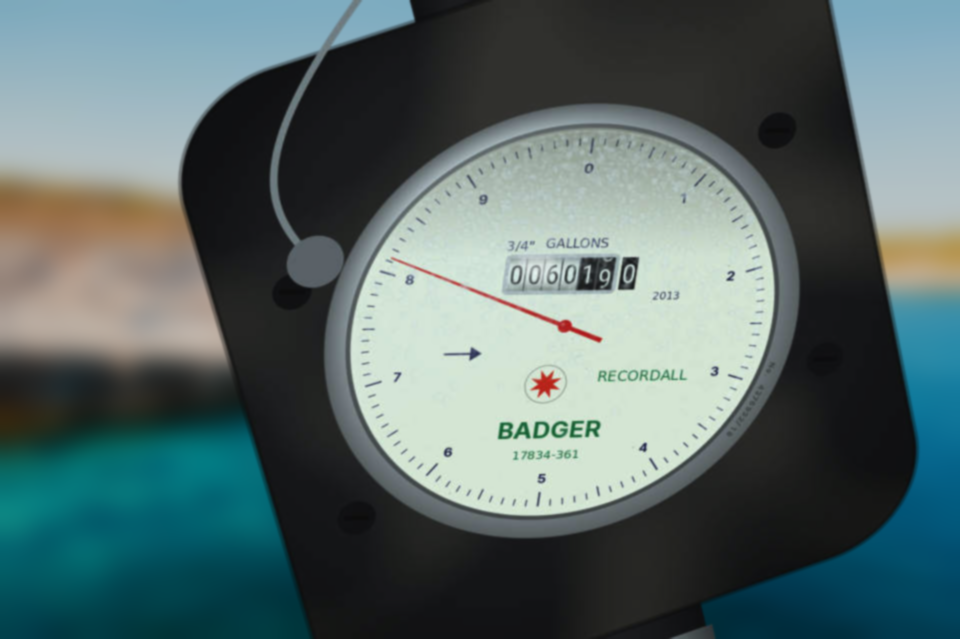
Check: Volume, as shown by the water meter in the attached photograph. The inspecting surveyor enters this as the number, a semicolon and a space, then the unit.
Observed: 60188.1; gal
